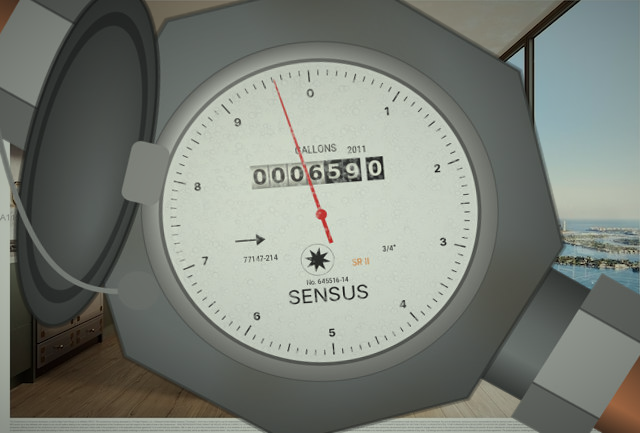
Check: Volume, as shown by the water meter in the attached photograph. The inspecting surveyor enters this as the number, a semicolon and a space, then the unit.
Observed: 6589.6; gal
